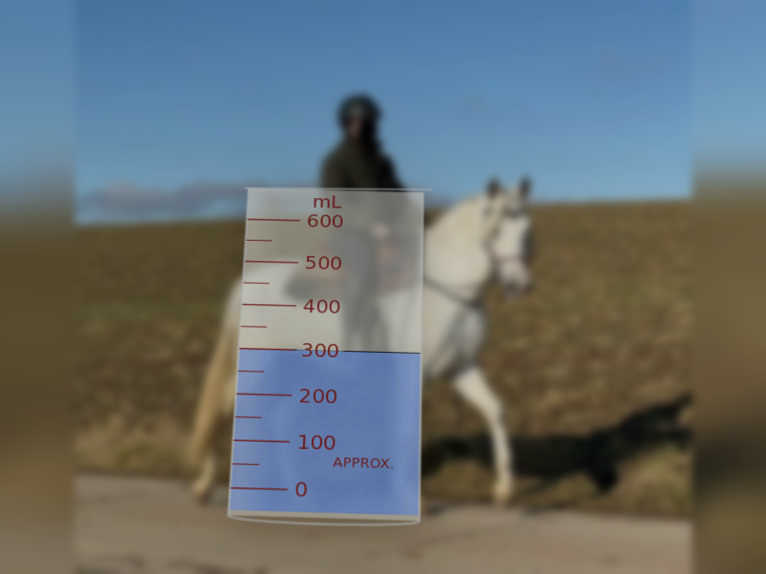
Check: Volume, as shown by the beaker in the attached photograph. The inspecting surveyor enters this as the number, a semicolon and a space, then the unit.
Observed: 300; mL
